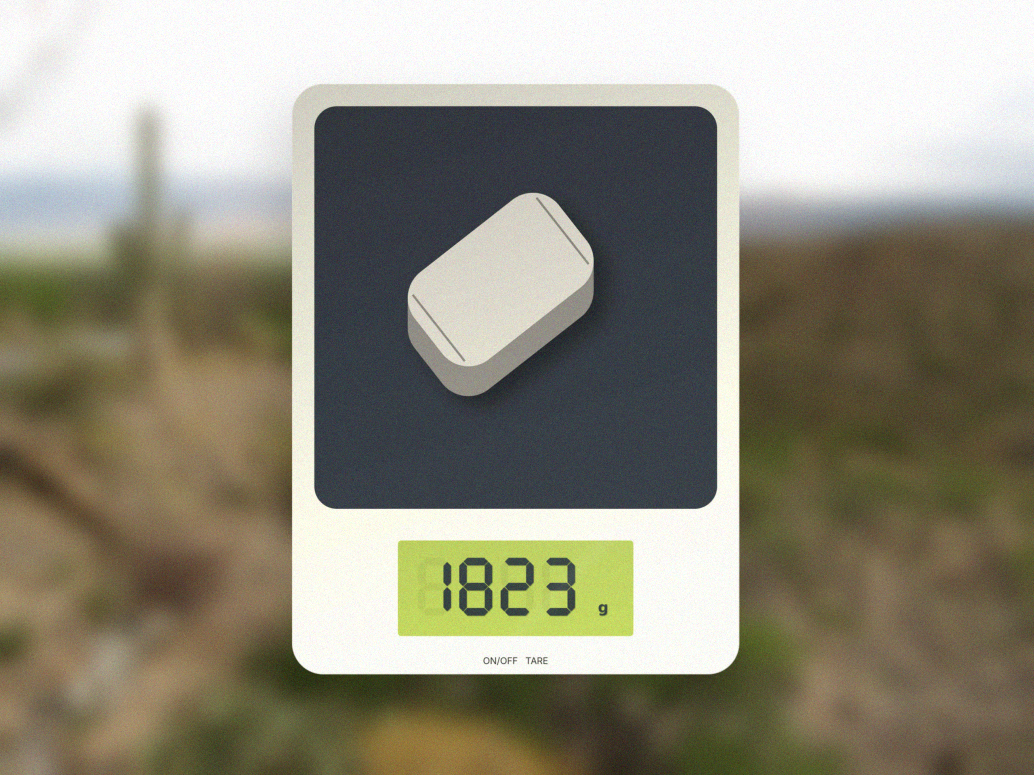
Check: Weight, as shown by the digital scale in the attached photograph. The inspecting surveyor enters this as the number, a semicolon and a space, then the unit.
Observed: 1823; g
